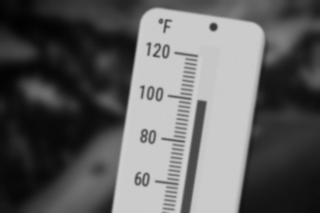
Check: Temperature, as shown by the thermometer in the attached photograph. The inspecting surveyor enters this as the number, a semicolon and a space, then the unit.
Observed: 100; °F
